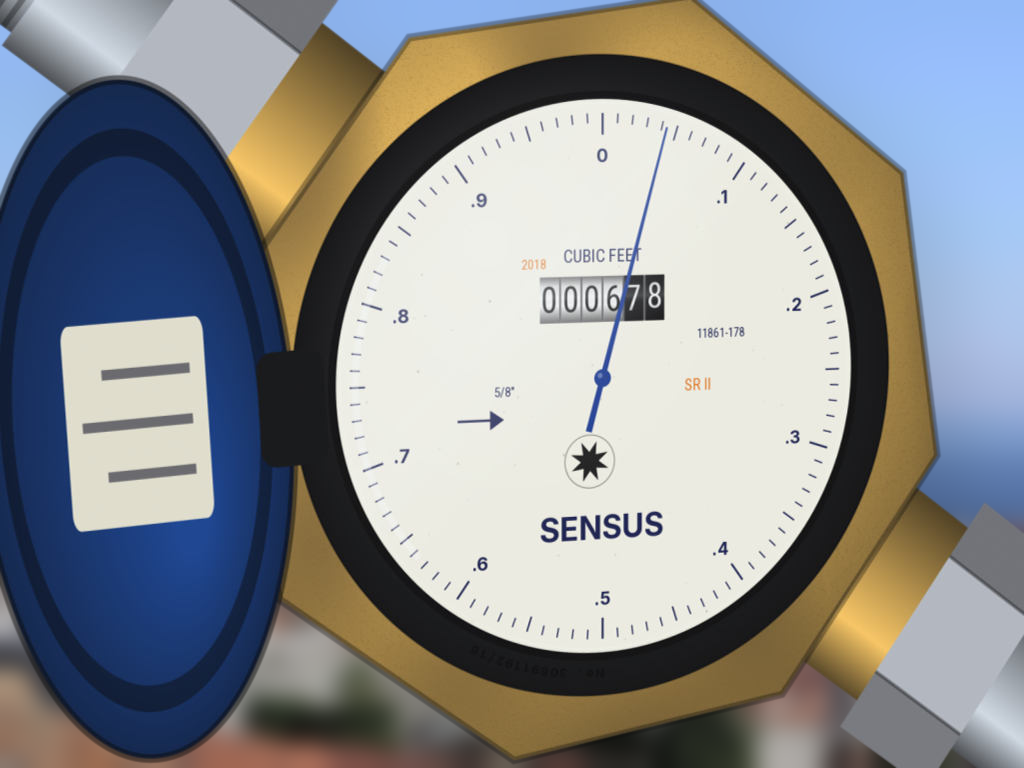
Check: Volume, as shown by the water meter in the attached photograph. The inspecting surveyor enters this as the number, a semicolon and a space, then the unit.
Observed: 678.04; ft³
